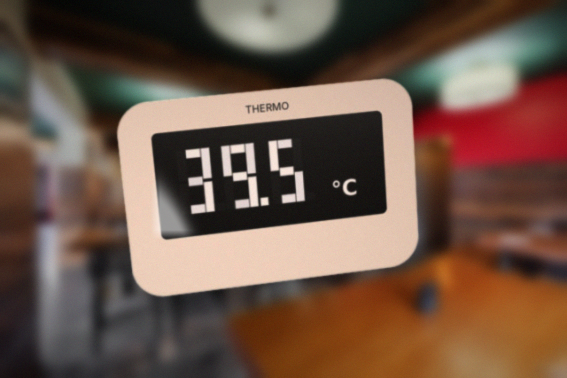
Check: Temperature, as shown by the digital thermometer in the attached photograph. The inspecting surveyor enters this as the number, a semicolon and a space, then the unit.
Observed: 39.5; °C
